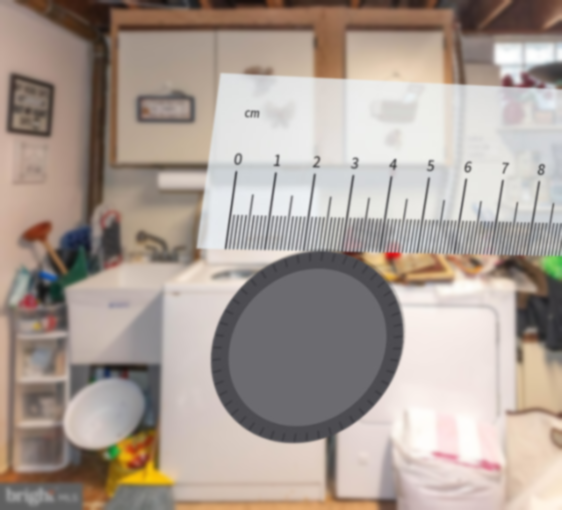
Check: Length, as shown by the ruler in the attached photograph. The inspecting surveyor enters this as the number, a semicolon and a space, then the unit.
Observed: 5; cm
